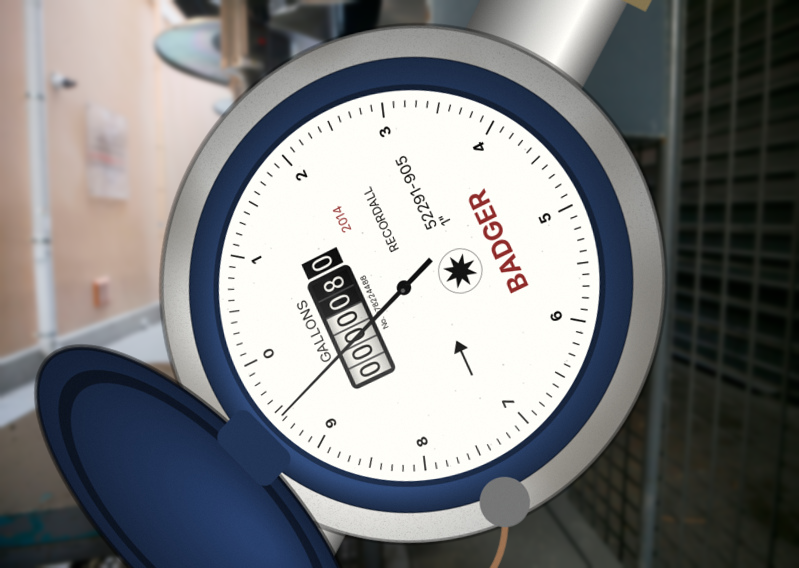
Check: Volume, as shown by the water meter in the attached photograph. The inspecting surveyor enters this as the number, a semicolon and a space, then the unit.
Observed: 79.4; gal
